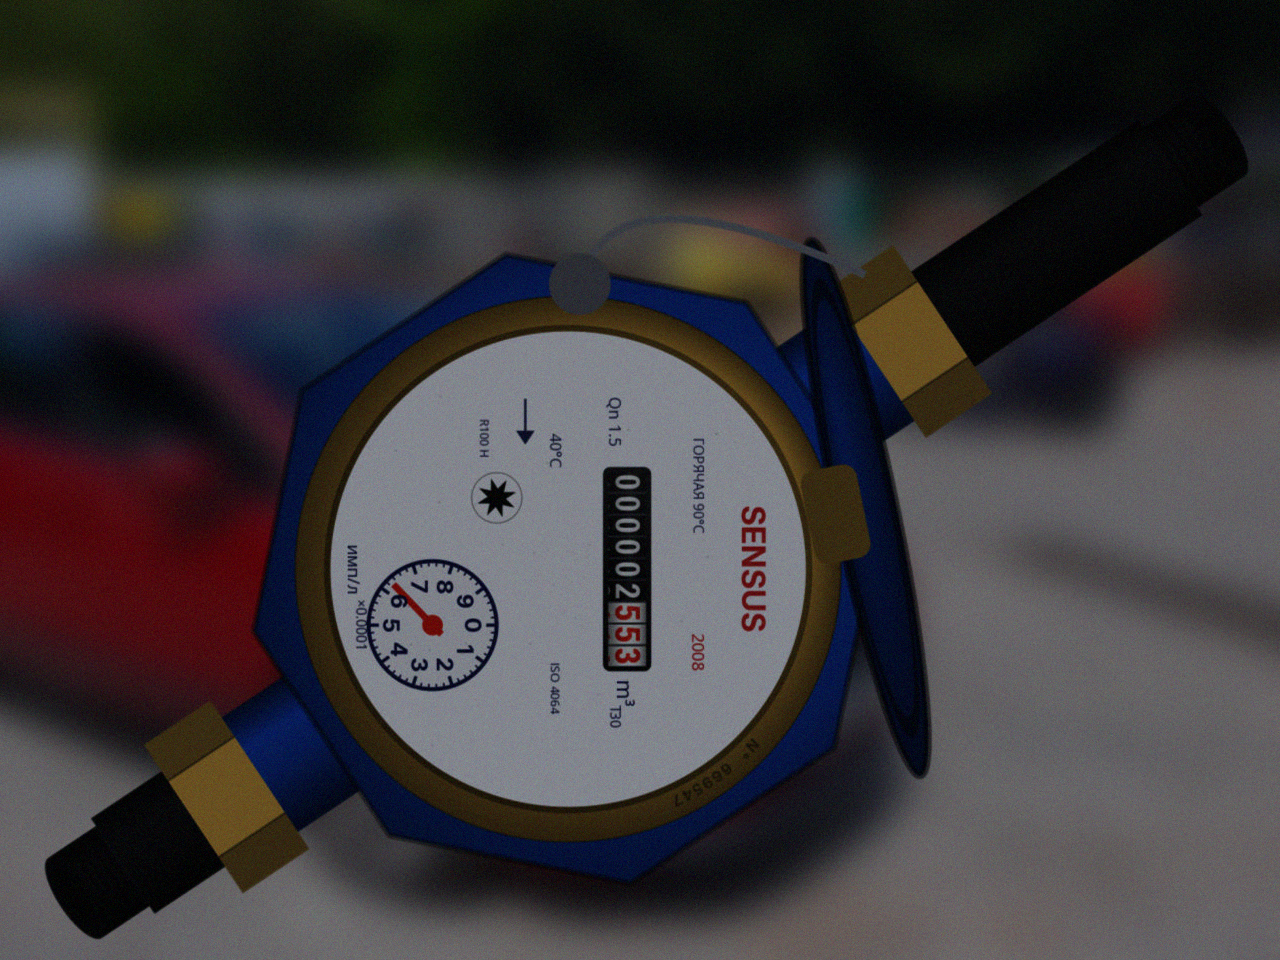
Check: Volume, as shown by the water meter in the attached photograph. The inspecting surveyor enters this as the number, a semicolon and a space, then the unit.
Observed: 2.5536; m³
